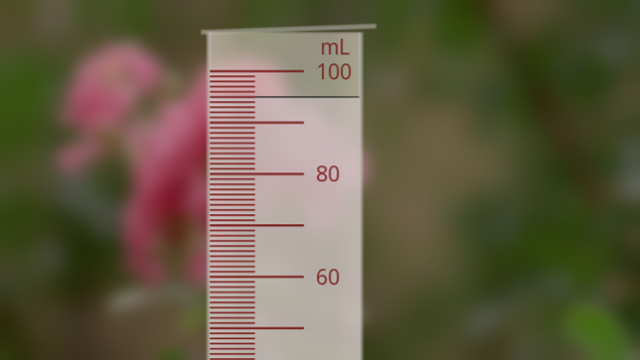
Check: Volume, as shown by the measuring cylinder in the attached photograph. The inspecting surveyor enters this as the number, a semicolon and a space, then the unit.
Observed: 95; mL
